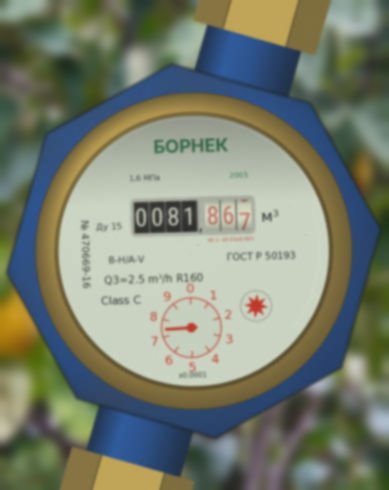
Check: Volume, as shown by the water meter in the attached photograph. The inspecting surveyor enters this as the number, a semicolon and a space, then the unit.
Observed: 81.8667; m³
